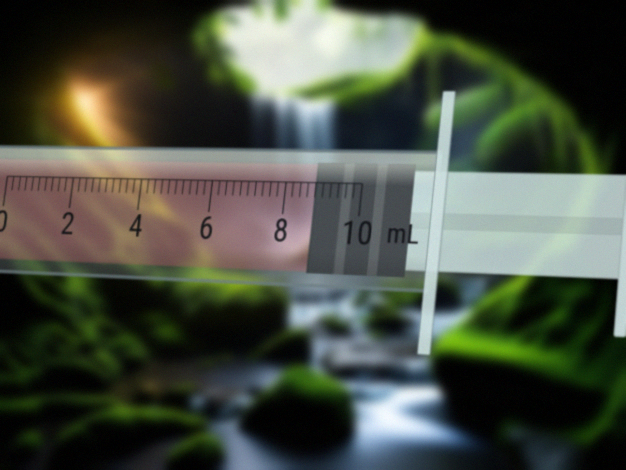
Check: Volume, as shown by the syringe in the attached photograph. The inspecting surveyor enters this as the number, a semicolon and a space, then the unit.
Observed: 8.8; mL
